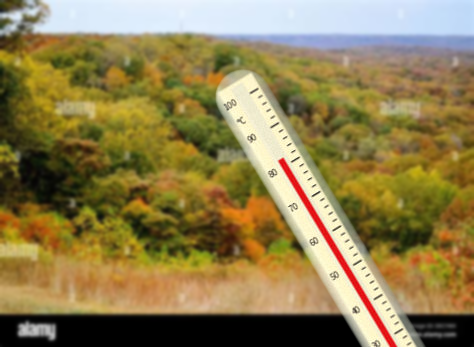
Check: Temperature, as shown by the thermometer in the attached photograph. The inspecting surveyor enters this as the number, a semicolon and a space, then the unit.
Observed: 82; °C
